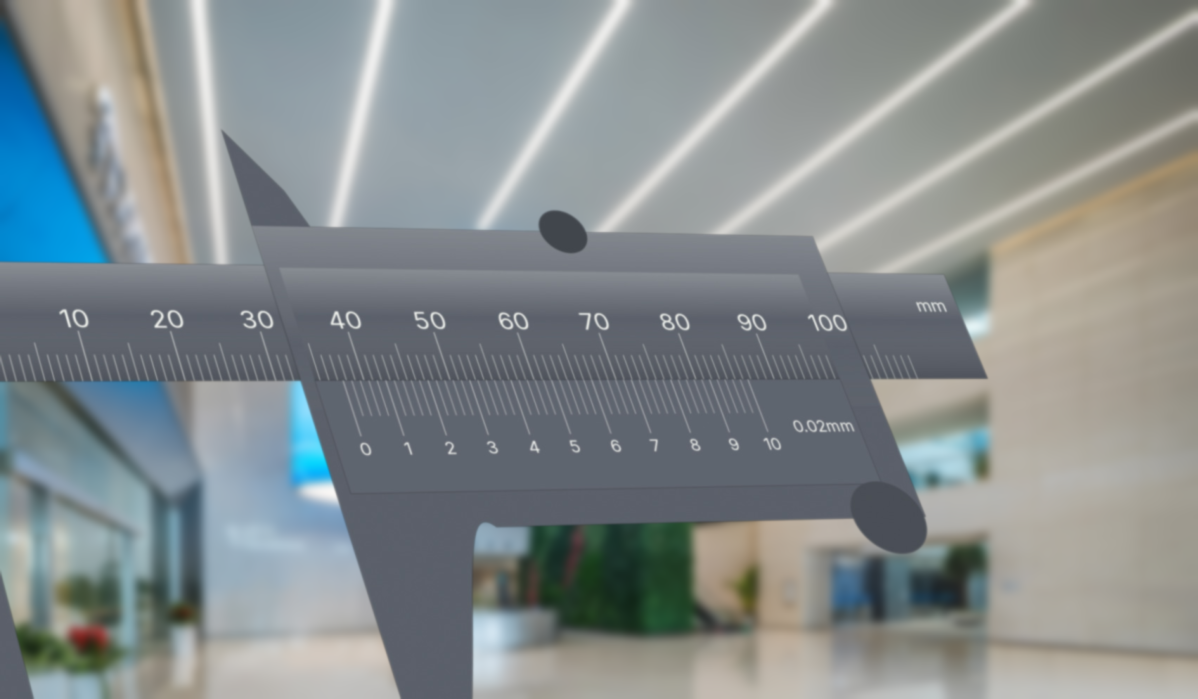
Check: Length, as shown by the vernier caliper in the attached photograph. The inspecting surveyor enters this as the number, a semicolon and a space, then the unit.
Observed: 37.6; mm
